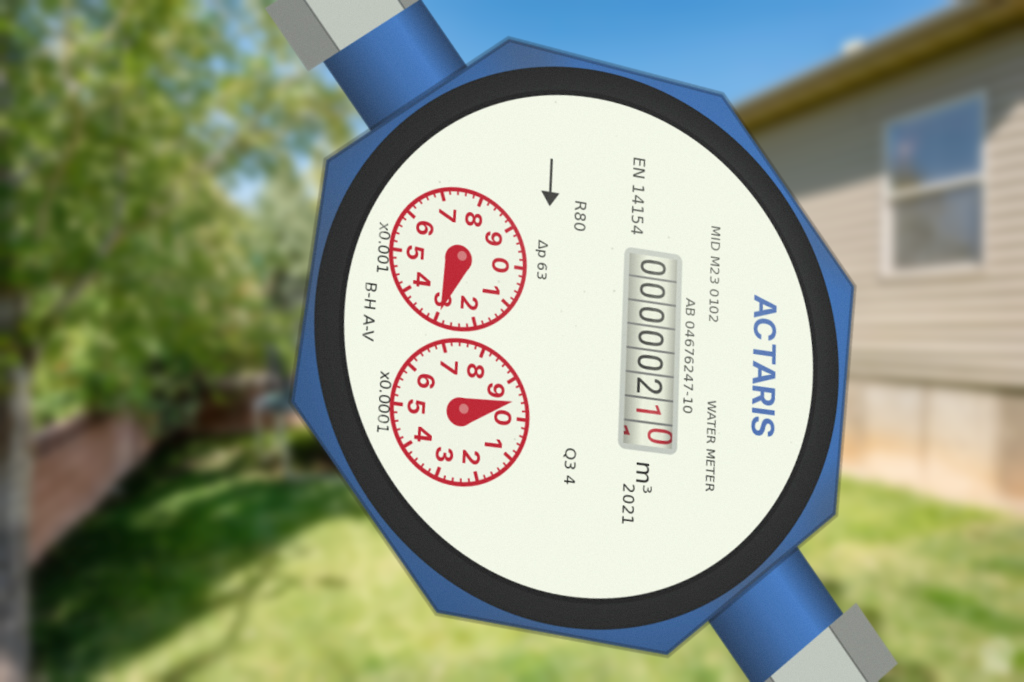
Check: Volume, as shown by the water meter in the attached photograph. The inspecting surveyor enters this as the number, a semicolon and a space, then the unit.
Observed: 2.1029; m³
